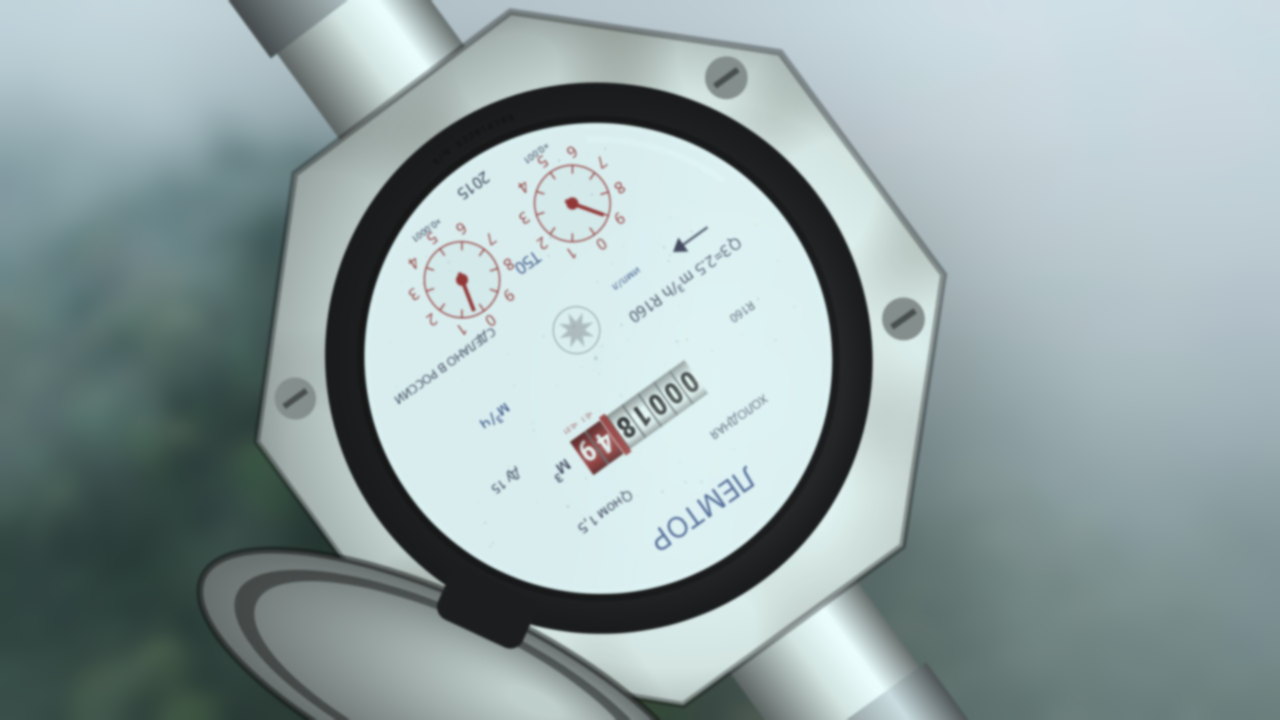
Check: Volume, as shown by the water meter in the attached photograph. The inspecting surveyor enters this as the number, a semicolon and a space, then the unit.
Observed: 18.4890; m³
